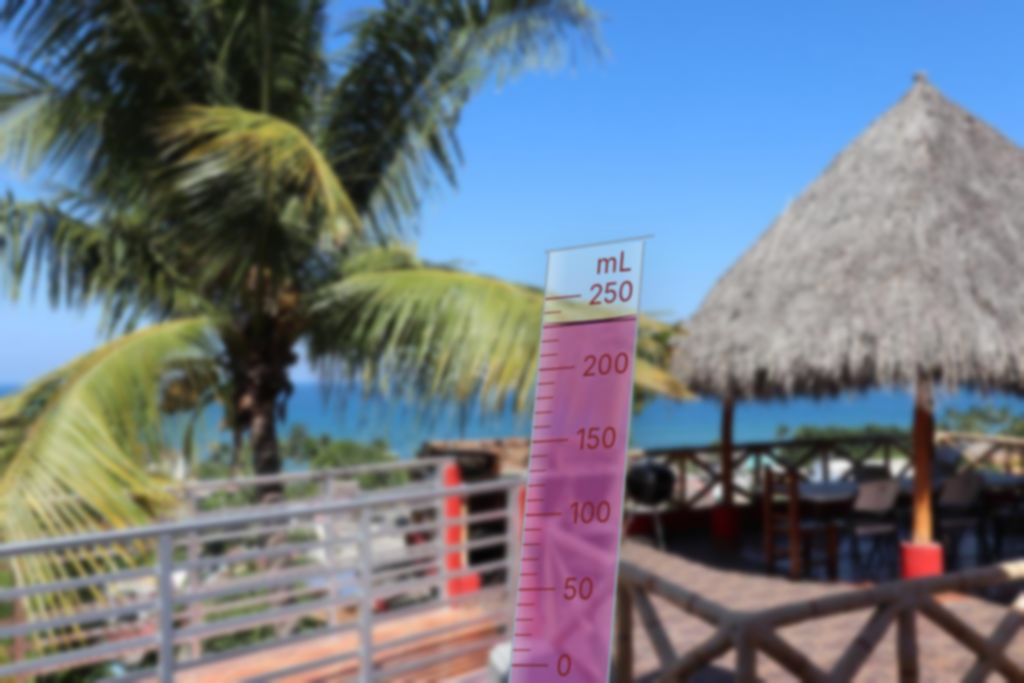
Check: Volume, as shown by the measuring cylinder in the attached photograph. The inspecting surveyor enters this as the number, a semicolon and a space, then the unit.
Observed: 230; mL
